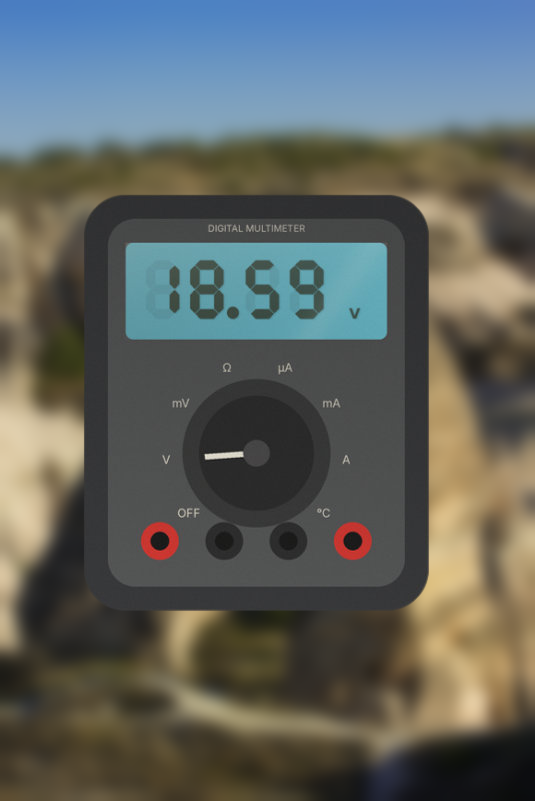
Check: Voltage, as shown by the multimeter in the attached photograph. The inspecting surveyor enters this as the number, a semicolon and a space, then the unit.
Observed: 18.59; V
